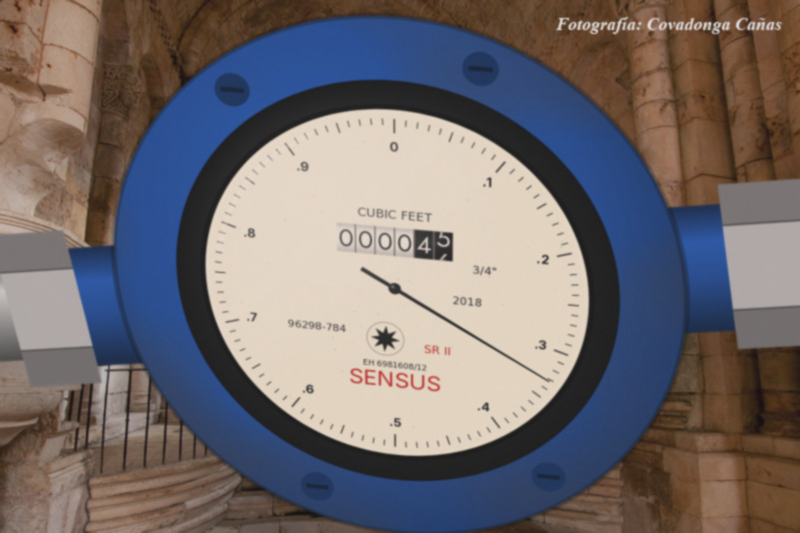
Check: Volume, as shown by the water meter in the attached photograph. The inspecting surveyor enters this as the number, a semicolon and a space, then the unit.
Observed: 45.33; ft³
